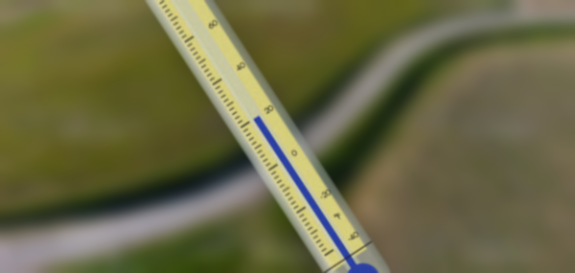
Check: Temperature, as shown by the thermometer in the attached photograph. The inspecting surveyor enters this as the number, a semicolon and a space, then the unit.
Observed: 20; °F
